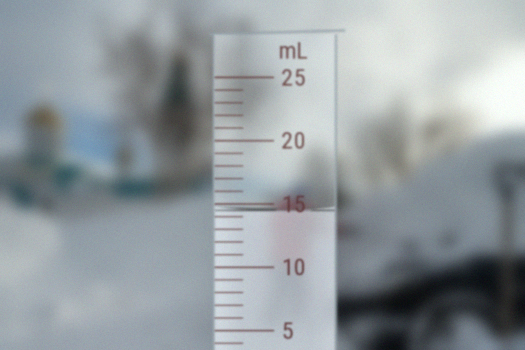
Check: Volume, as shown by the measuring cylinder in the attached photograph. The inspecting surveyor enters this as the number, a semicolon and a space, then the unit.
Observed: 14.5; mL
